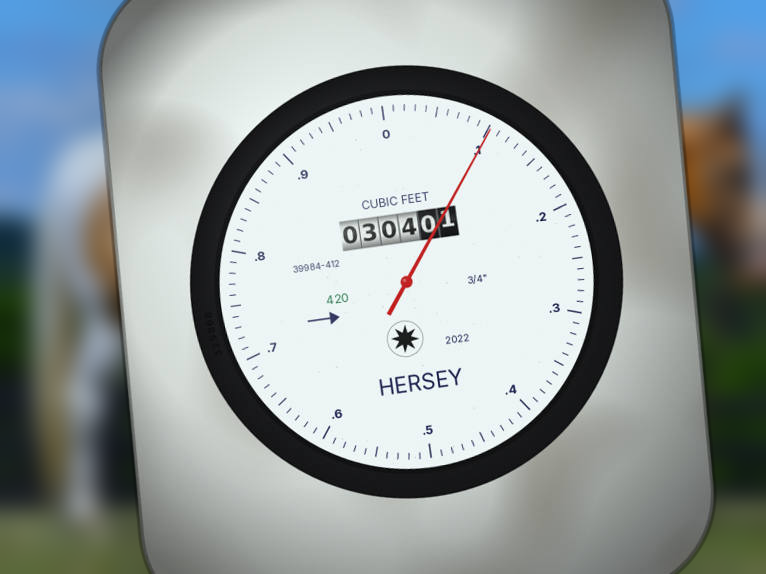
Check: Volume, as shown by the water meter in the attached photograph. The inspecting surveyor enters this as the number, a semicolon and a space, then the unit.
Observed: 30401.10; ft³
